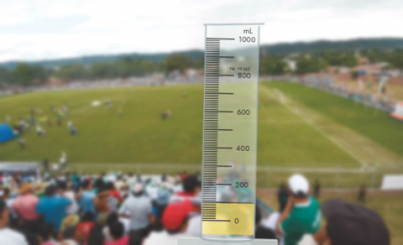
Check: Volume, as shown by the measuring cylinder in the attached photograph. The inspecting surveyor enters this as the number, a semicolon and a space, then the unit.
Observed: 100; mL
